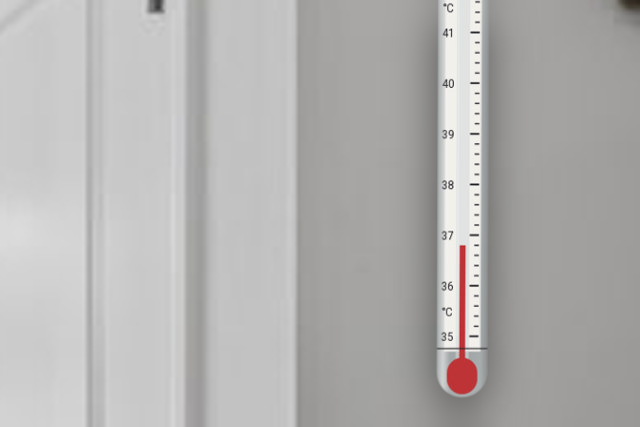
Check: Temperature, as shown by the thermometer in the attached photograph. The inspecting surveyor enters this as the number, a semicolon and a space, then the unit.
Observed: 36.8; °C
